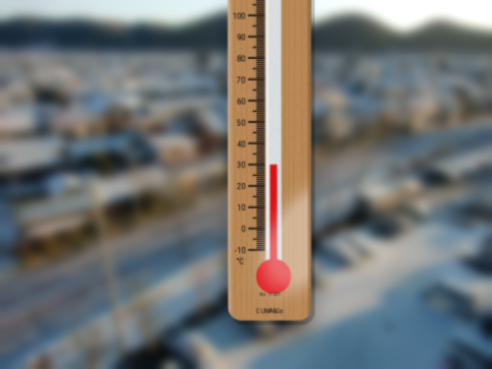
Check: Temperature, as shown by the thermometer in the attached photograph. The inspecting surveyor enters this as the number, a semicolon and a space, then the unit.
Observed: 30; °C
